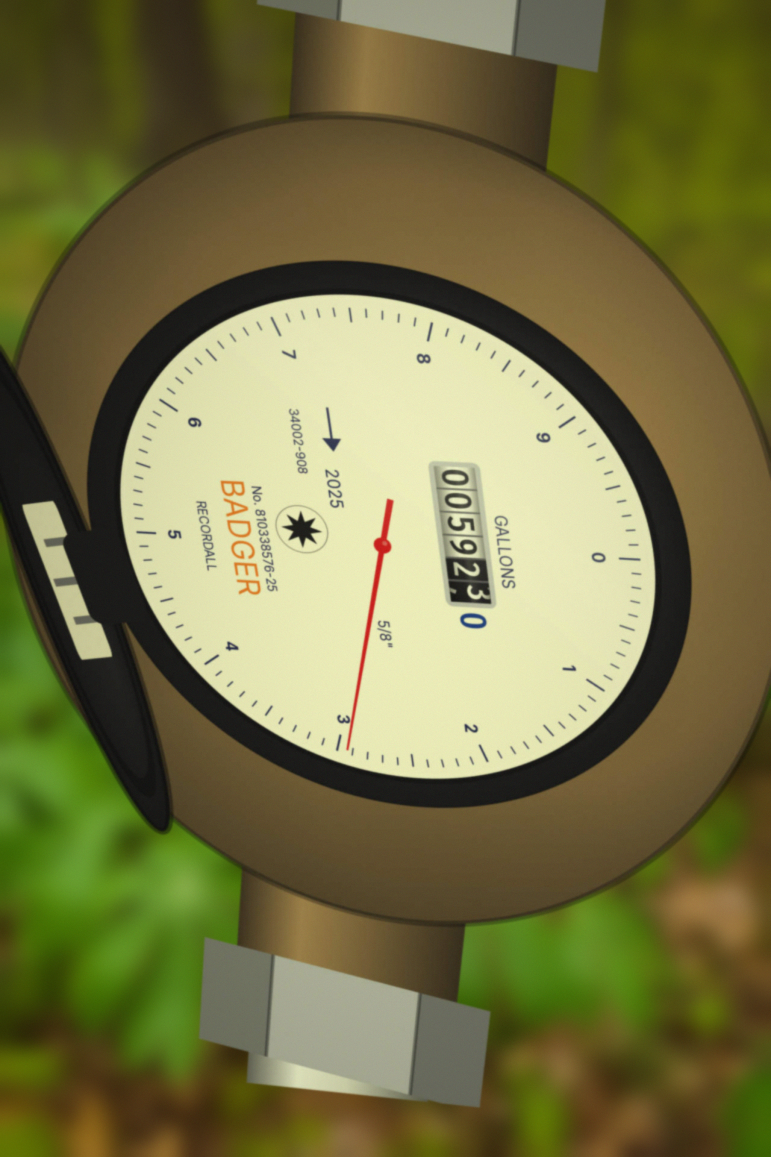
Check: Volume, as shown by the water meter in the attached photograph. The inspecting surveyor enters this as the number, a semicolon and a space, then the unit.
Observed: 59232.9; gal
